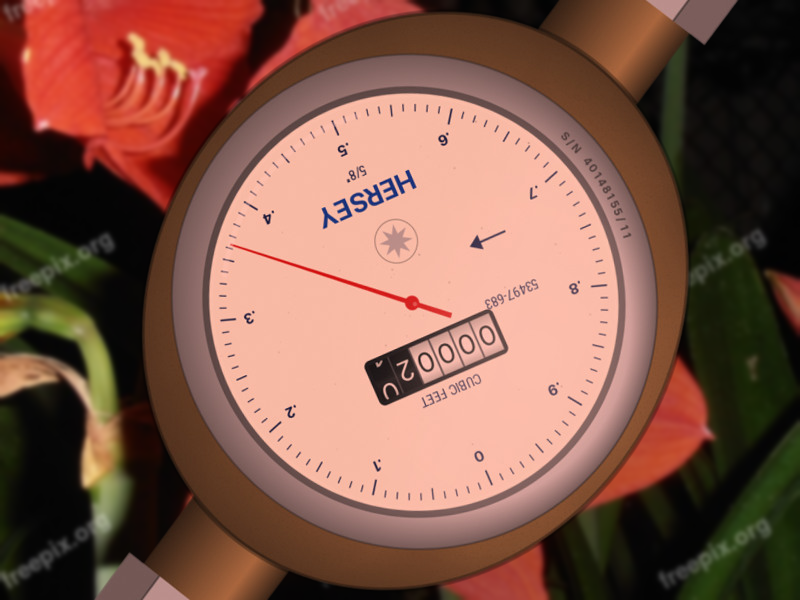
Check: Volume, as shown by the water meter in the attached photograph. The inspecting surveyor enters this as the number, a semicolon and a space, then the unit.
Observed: 20.36; ft³
